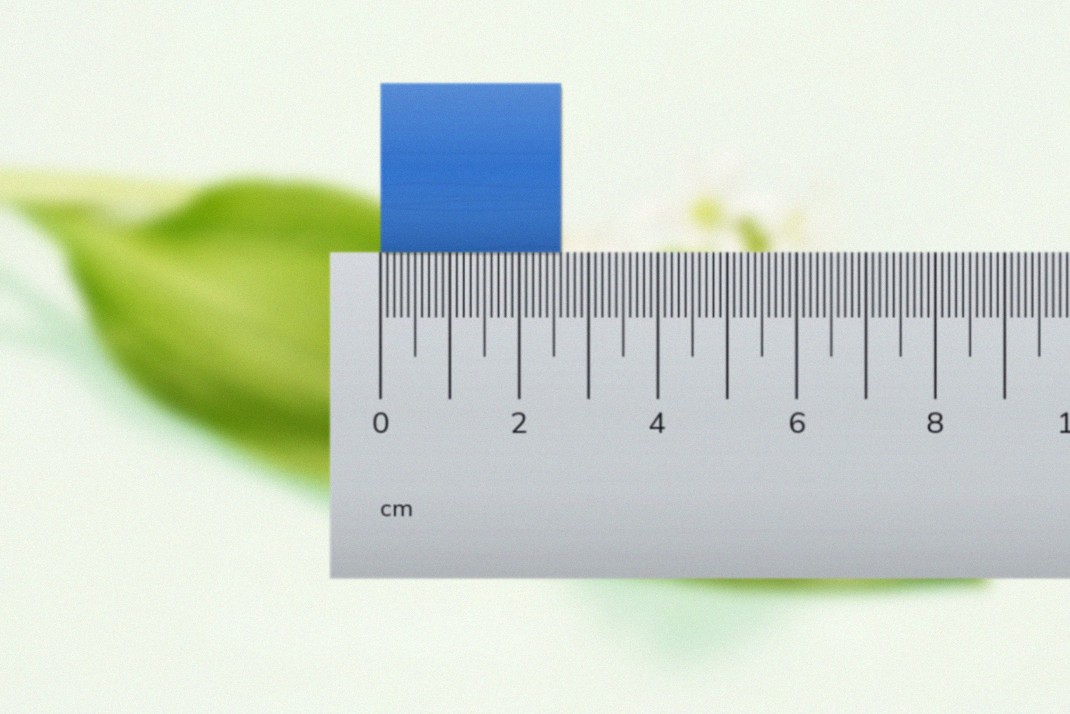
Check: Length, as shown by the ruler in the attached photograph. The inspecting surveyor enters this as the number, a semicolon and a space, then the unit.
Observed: 2.6; cm
